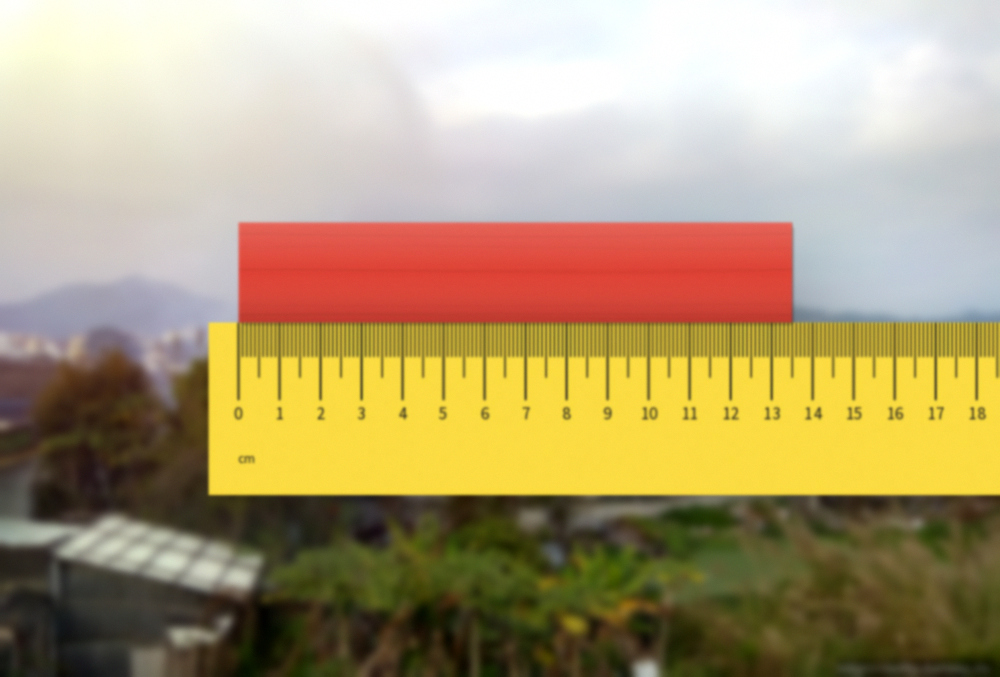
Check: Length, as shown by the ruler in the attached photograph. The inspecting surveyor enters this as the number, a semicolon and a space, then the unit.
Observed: 13.5; cm
